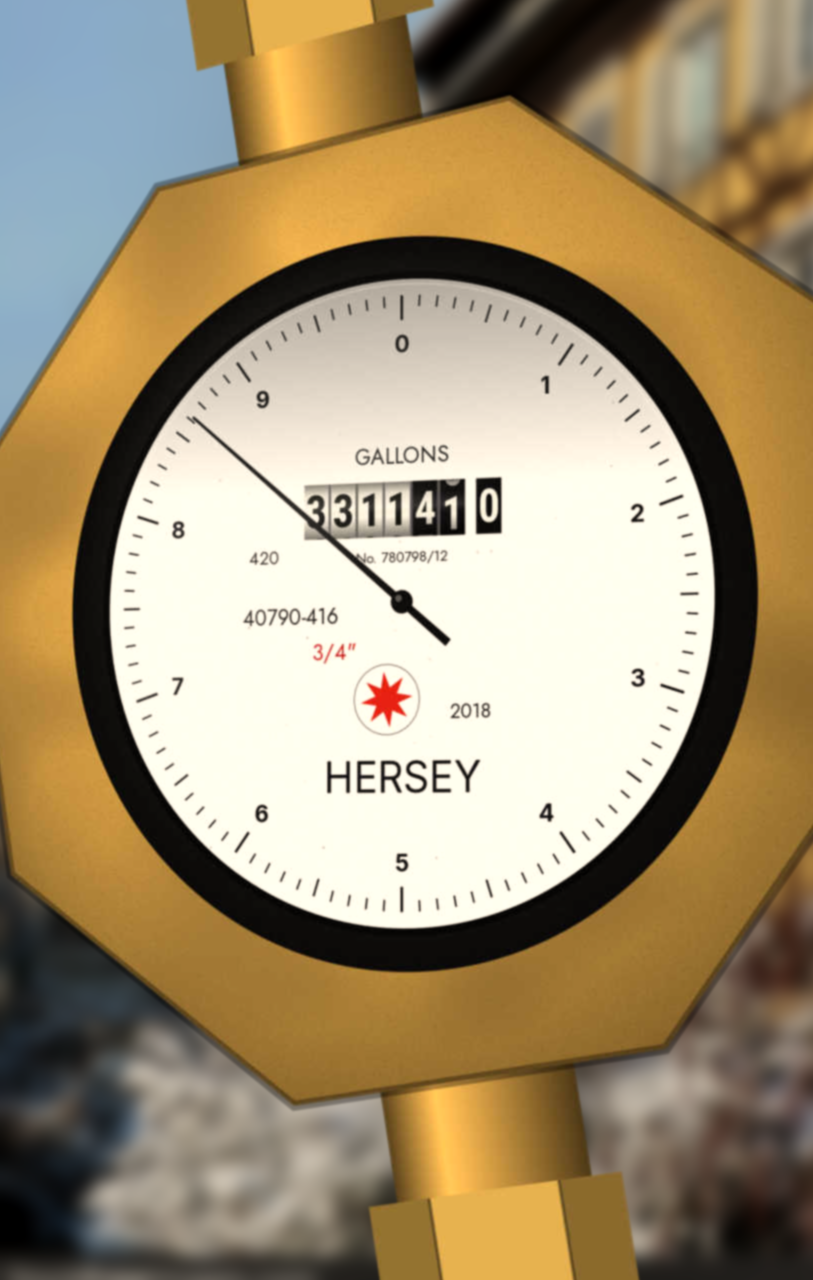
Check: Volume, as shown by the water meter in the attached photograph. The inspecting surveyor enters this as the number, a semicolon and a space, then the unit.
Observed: 3311408.6; gal
